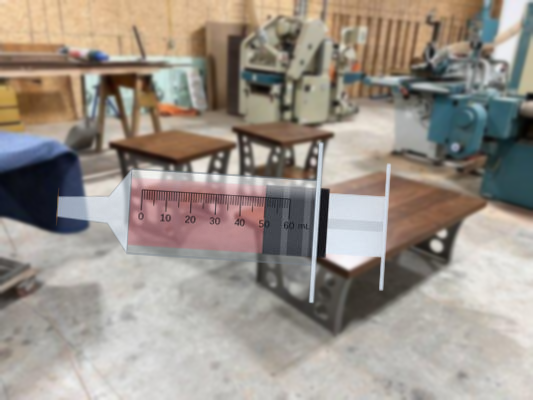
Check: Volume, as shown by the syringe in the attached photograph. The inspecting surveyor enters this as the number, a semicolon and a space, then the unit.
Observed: 50; mL
